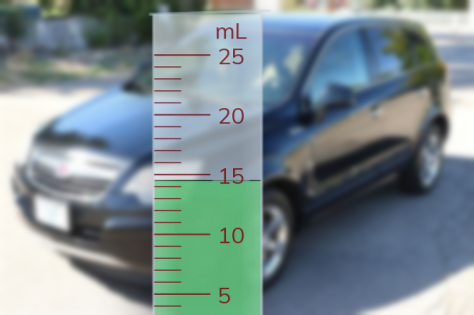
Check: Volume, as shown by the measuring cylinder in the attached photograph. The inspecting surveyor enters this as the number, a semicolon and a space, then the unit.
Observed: 14.5; mL
